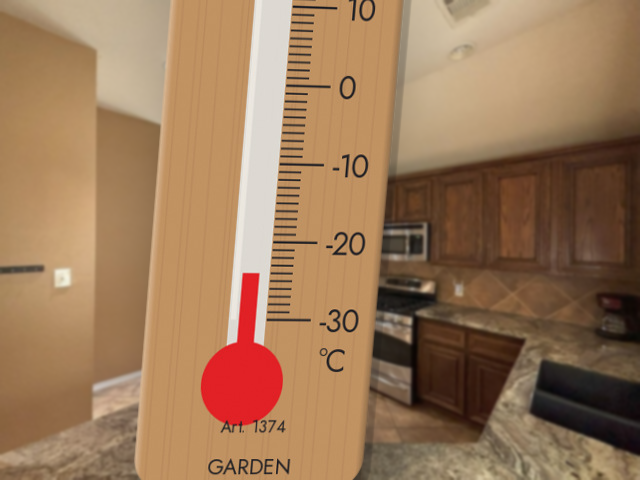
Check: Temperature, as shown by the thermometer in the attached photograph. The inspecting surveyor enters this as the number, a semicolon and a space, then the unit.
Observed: -24; °C
